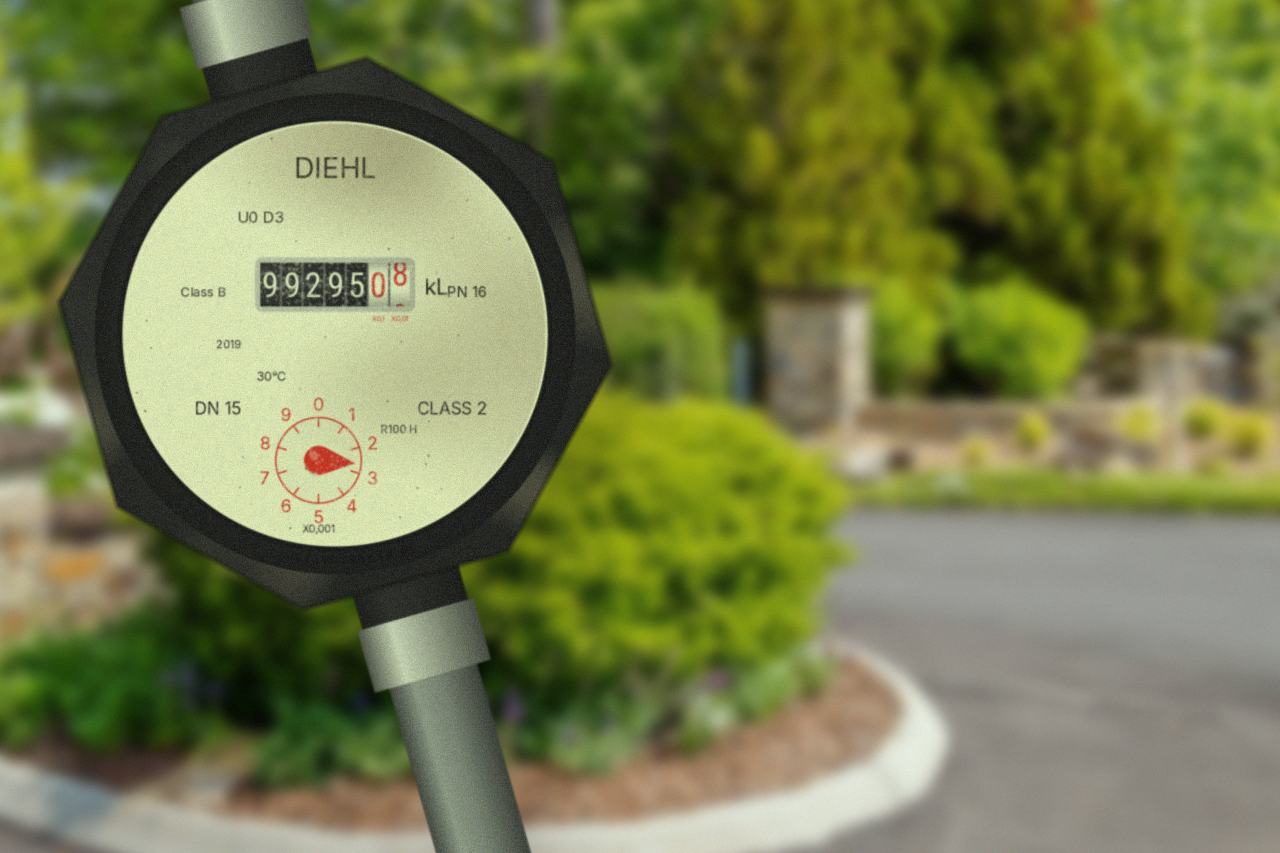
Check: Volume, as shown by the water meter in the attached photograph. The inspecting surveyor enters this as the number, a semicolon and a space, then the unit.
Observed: 99295.082; kL
